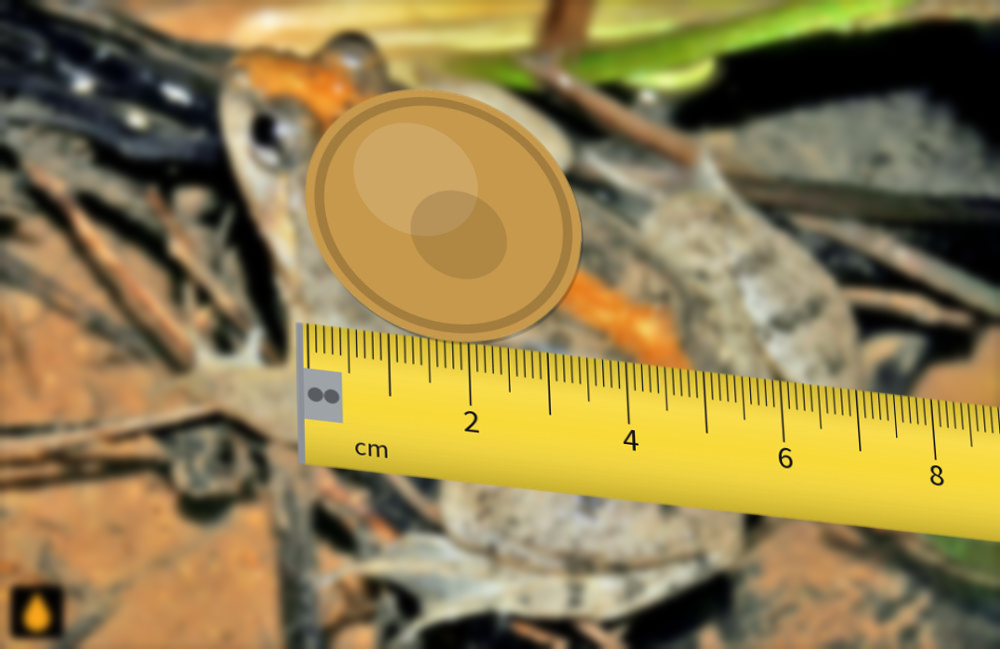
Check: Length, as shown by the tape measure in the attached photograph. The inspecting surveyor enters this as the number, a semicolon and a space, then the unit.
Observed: 3.5; cm
